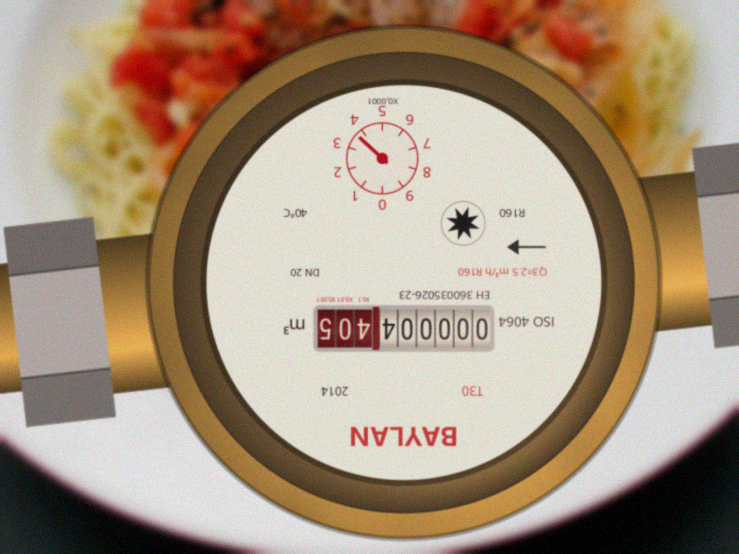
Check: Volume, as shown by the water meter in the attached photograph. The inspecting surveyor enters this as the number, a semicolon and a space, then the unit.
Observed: 4.4053; m³
